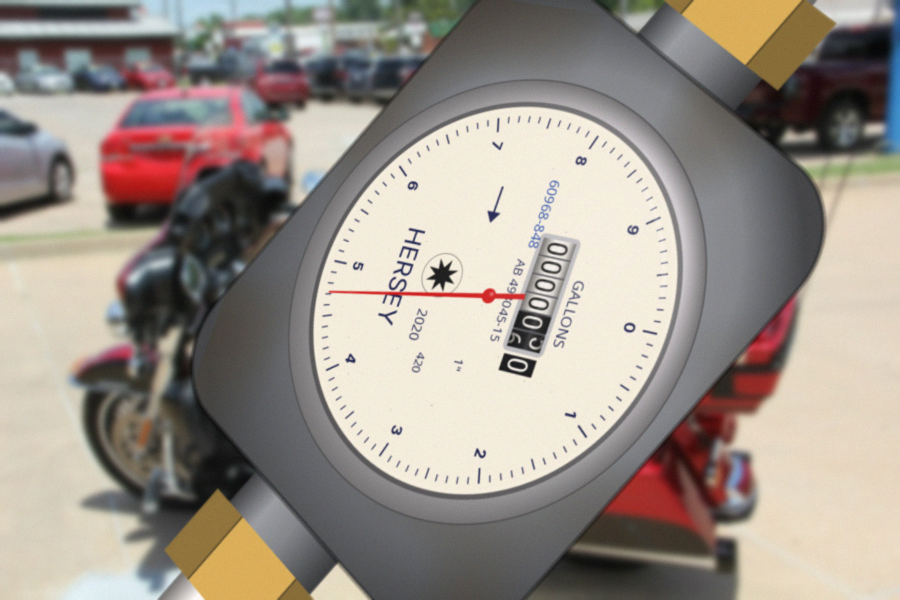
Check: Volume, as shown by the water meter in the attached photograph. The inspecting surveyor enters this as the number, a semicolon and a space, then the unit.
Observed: 54.7; gal
